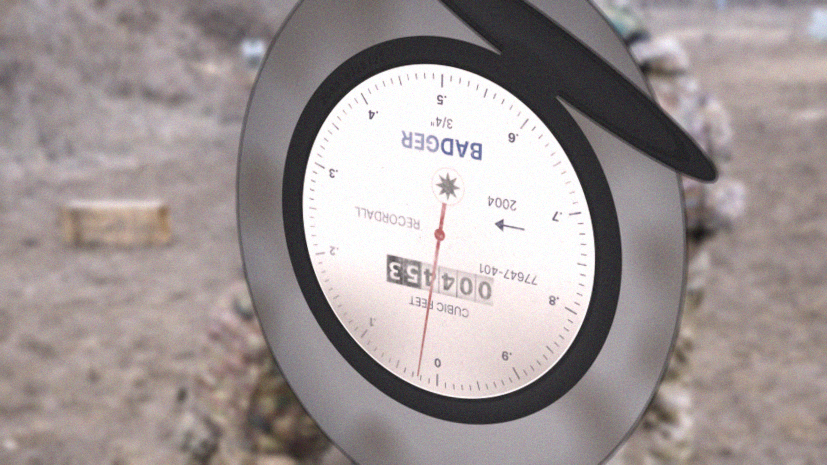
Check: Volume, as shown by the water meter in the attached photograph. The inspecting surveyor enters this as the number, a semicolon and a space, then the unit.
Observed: 4453.02; ft³
